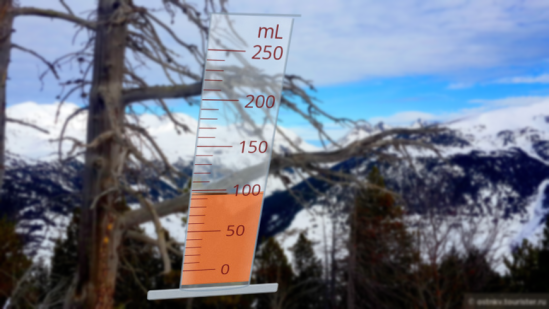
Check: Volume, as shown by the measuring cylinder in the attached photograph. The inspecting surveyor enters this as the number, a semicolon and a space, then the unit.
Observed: 95; mL
